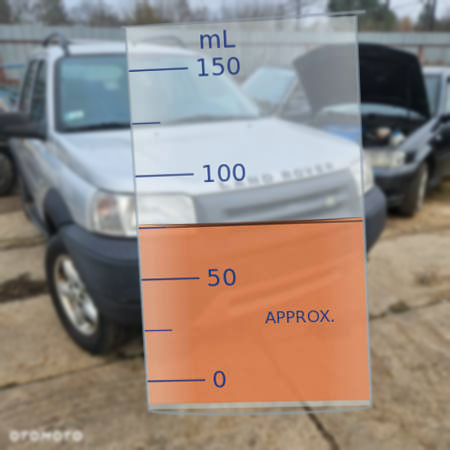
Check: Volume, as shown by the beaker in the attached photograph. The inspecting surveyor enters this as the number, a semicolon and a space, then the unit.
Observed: 75; mL
